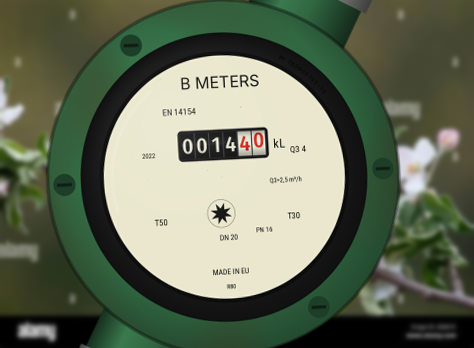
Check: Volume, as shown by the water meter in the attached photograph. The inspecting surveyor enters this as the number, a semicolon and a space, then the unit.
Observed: 14.40; kL
